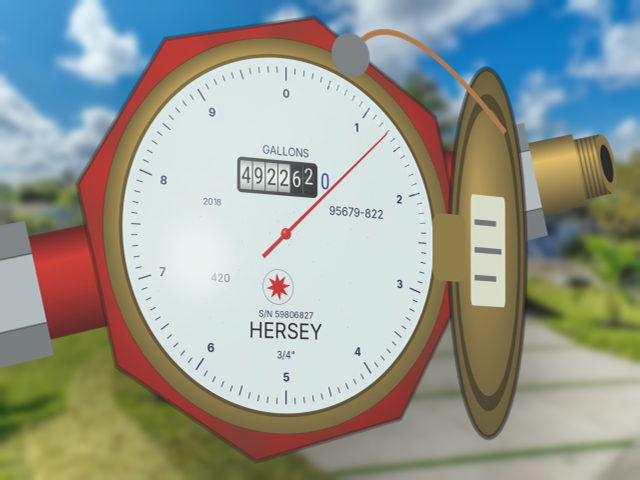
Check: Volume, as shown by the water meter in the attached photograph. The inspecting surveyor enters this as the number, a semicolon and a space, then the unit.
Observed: 4922621.3; gal
